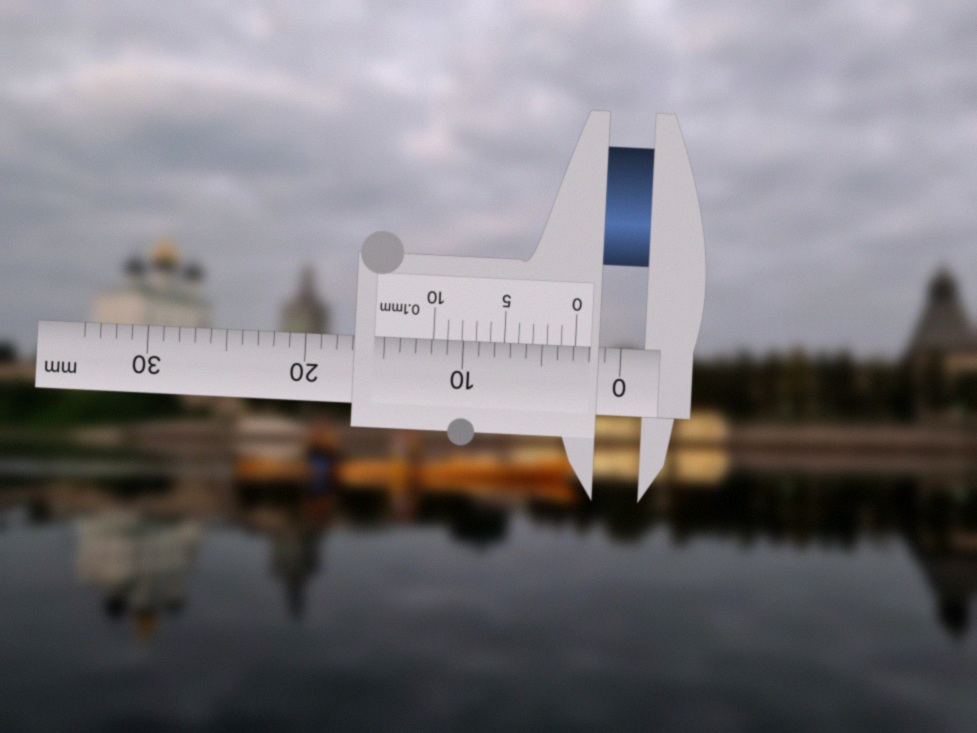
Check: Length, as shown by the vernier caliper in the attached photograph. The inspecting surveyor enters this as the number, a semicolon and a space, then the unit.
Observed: 2.9; mm
